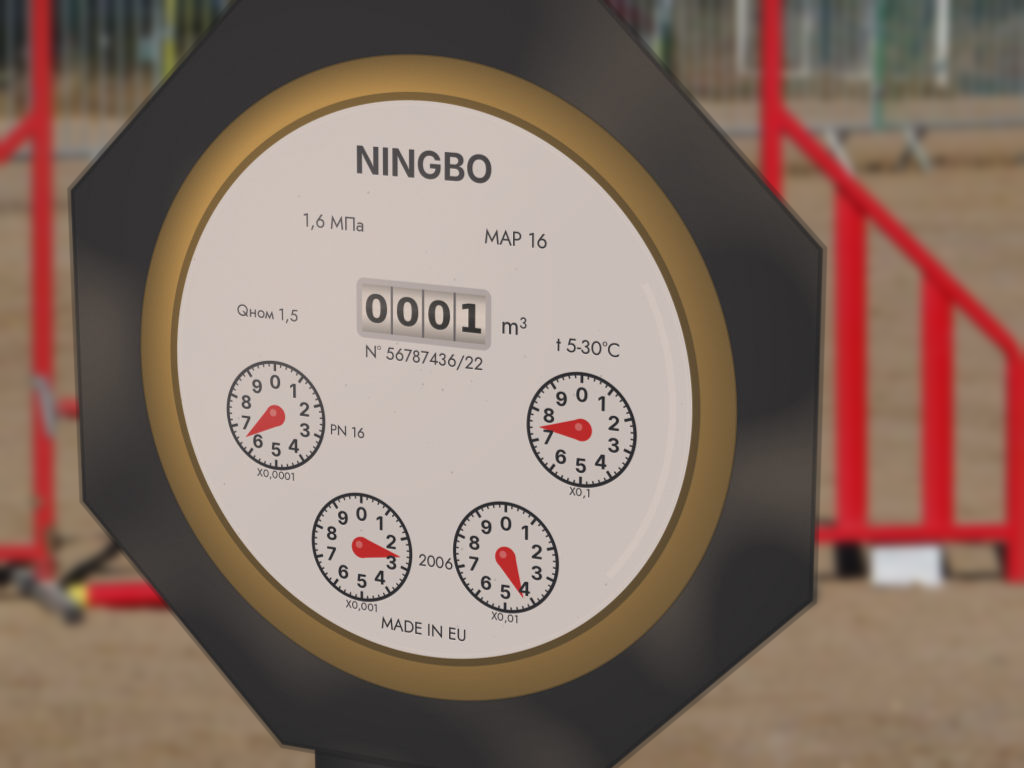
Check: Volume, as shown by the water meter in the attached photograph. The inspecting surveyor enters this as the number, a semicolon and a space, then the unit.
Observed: 1.7426; m³
